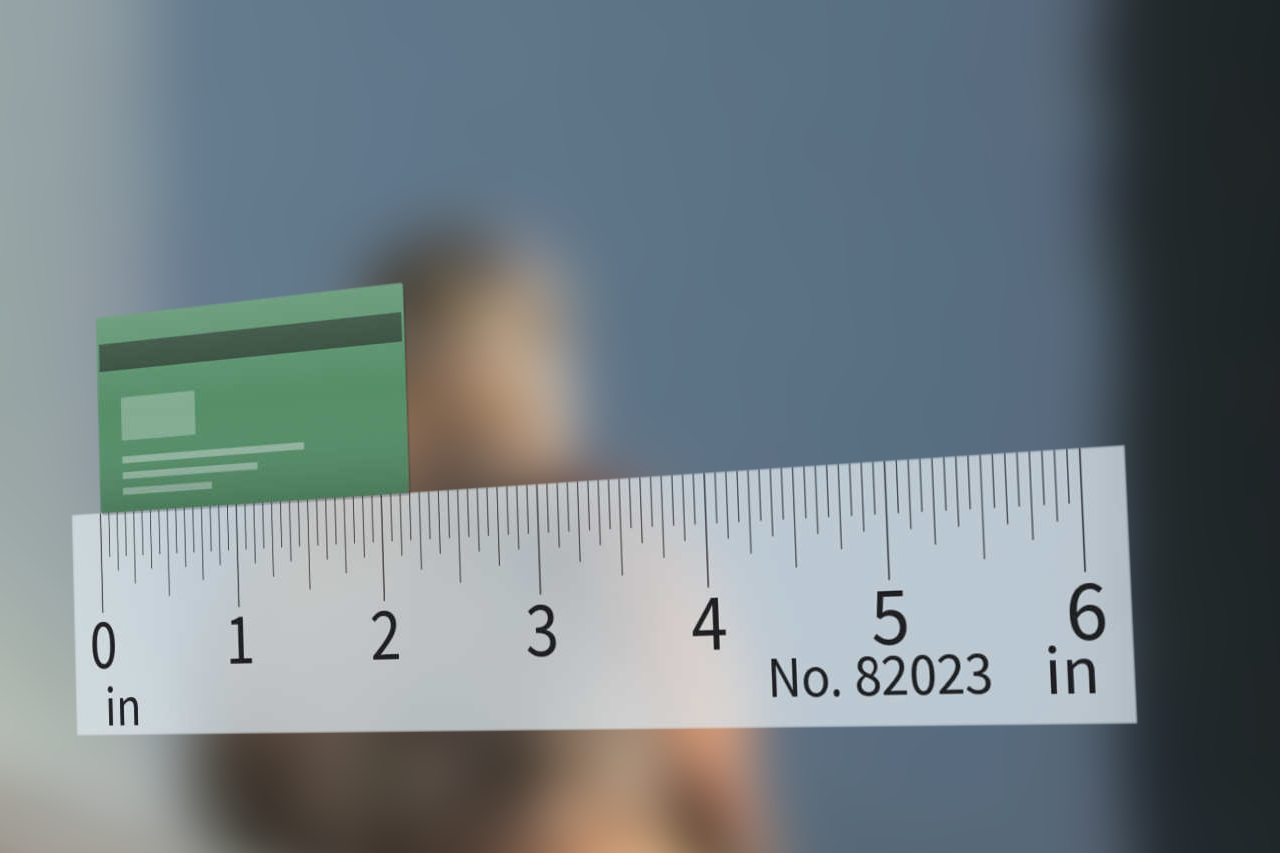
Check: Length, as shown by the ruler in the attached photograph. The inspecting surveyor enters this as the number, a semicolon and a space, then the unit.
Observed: 2.1875; in
